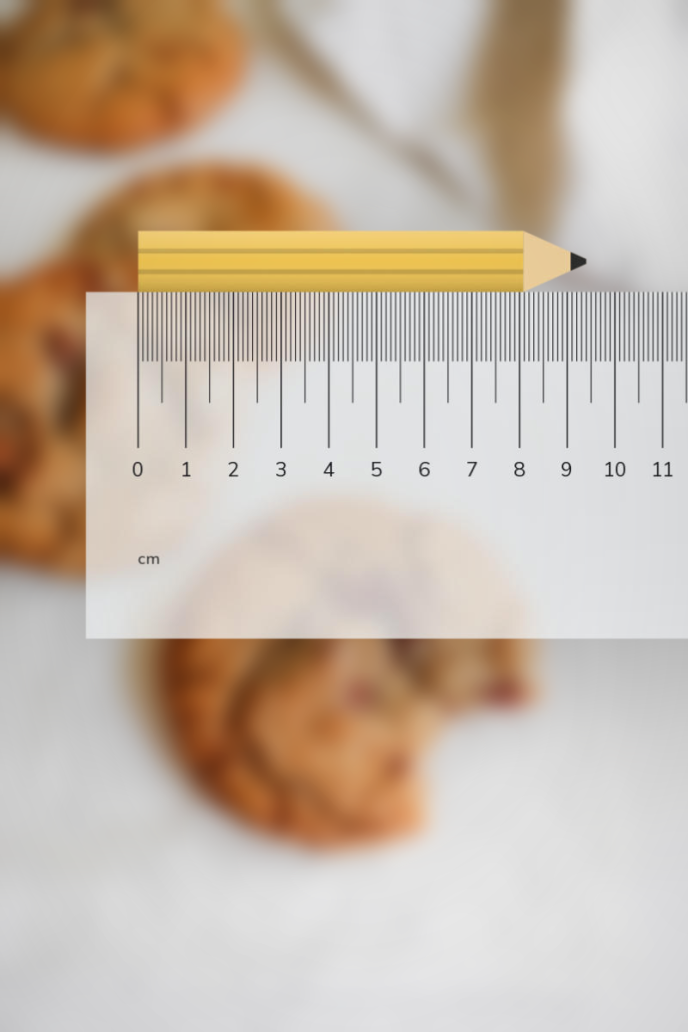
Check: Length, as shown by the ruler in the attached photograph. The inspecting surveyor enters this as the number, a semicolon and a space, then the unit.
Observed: 9.4; cm
